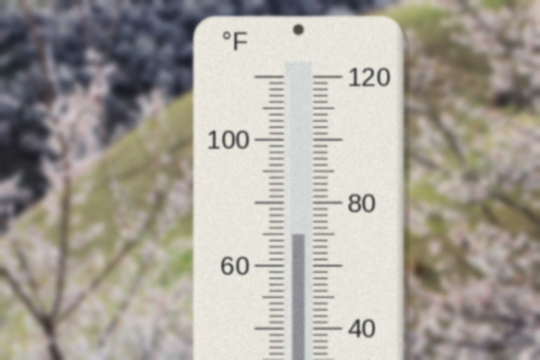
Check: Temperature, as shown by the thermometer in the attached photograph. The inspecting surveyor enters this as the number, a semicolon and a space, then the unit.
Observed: 70; °F
